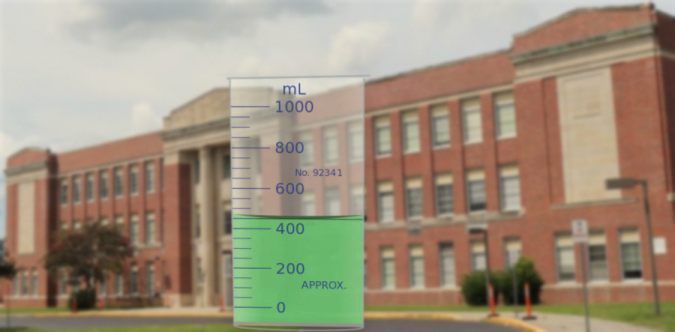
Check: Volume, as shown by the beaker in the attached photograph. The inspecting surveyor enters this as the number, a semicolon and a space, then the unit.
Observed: 450; mL
